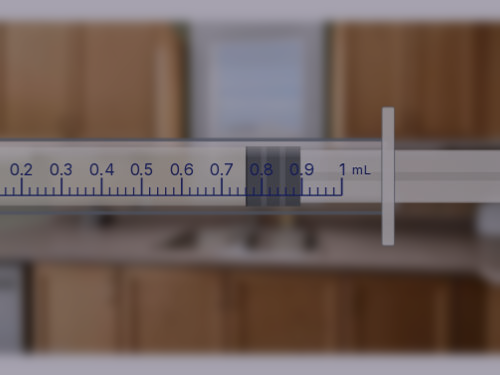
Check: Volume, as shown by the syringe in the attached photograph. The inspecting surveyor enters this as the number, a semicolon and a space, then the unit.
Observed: 0.76; mL
